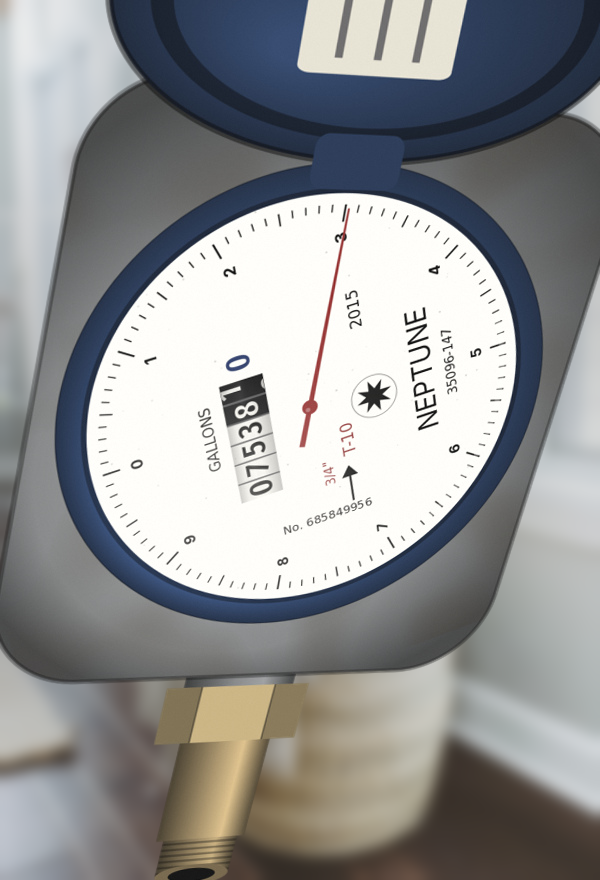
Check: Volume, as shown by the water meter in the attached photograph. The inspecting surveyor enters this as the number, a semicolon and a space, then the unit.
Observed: 753813.0; gal
